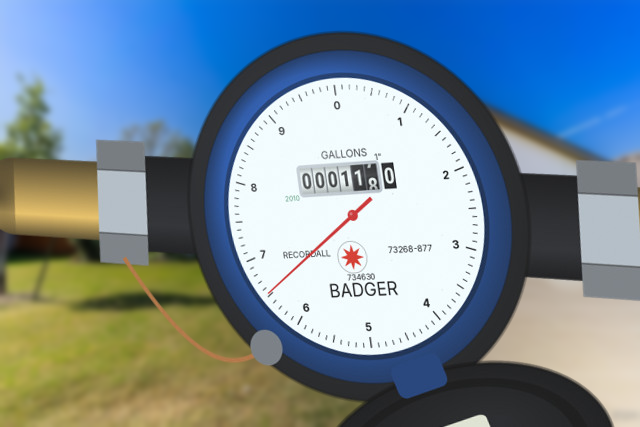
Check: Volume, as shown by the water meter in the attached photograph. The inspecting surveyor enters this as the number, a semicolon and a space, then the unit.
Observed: 1176.5; gal
